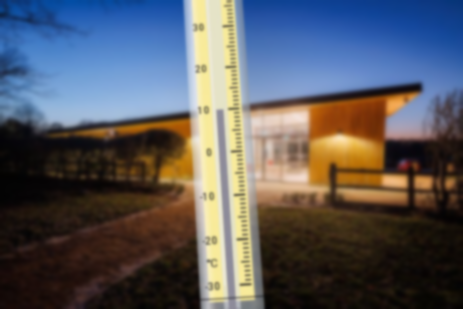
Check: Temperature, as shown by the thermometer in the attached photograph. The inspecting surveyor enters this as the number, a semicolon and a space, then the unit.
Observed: 10; °C
